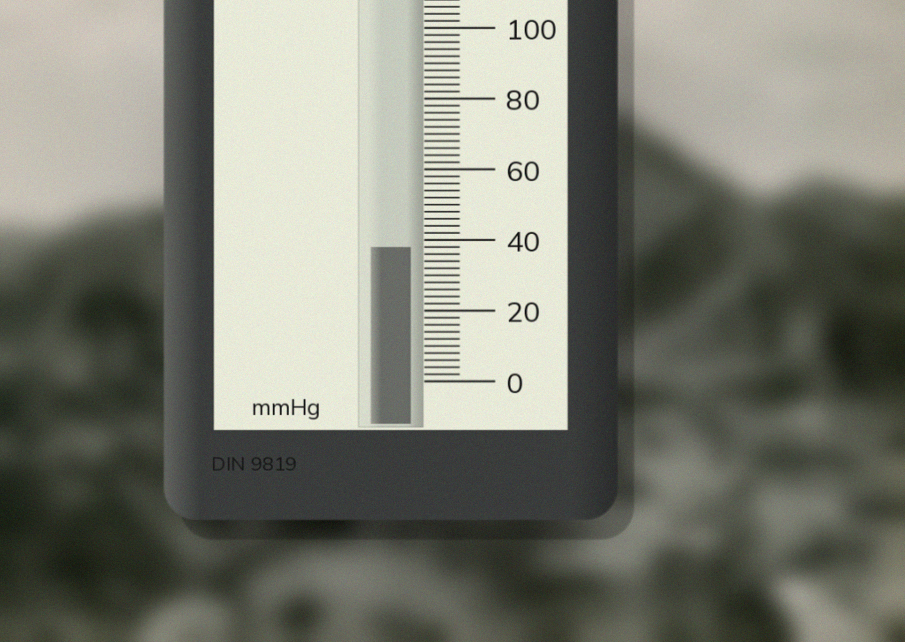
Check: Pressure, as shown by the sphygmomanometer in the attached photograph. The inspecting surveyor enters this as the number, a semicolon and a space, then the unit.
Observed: 38; mmHg
